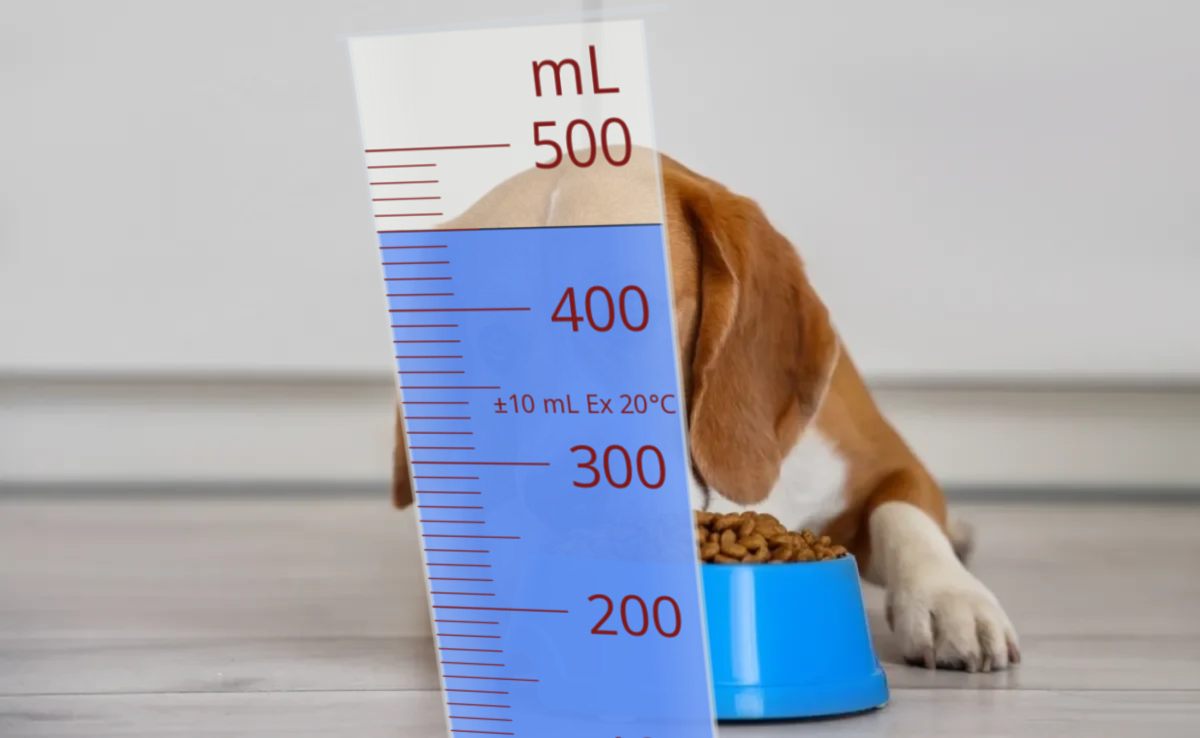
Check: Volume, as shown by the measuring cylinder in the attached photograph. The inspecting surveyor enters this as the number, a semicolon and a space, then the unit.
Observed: 450; mL
